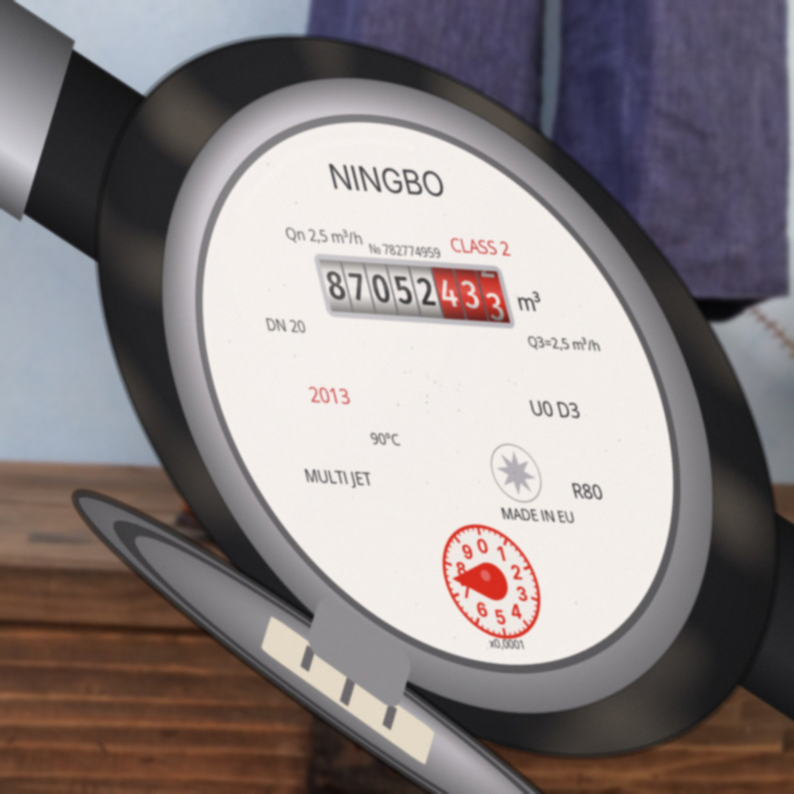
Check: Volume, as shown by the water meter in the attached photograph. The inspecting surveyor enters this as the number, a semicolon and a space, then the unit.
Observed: 87052.4327; m³
